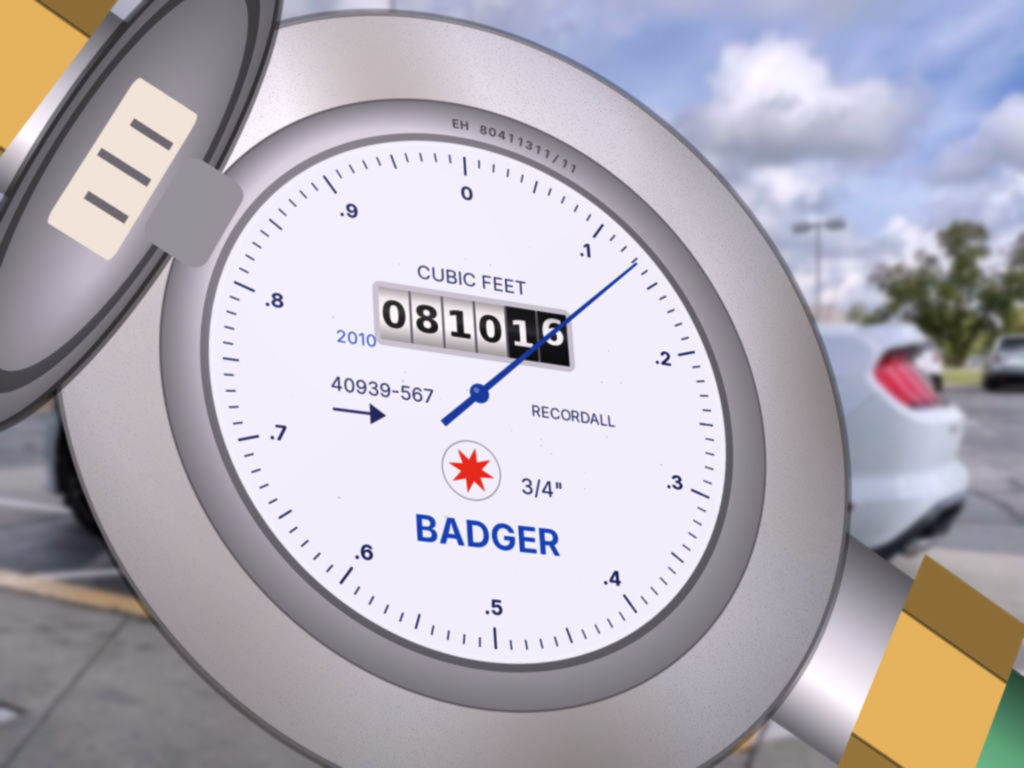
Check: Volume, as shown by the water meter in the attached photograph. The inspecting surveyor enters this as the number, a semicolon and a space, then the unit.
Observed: 81016.13; ft³
